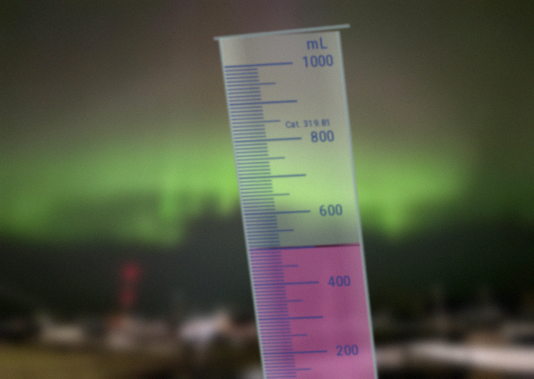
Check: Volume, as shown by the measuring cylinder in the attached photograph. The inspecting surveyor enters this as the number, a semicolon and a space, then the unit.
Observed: 500; mL
